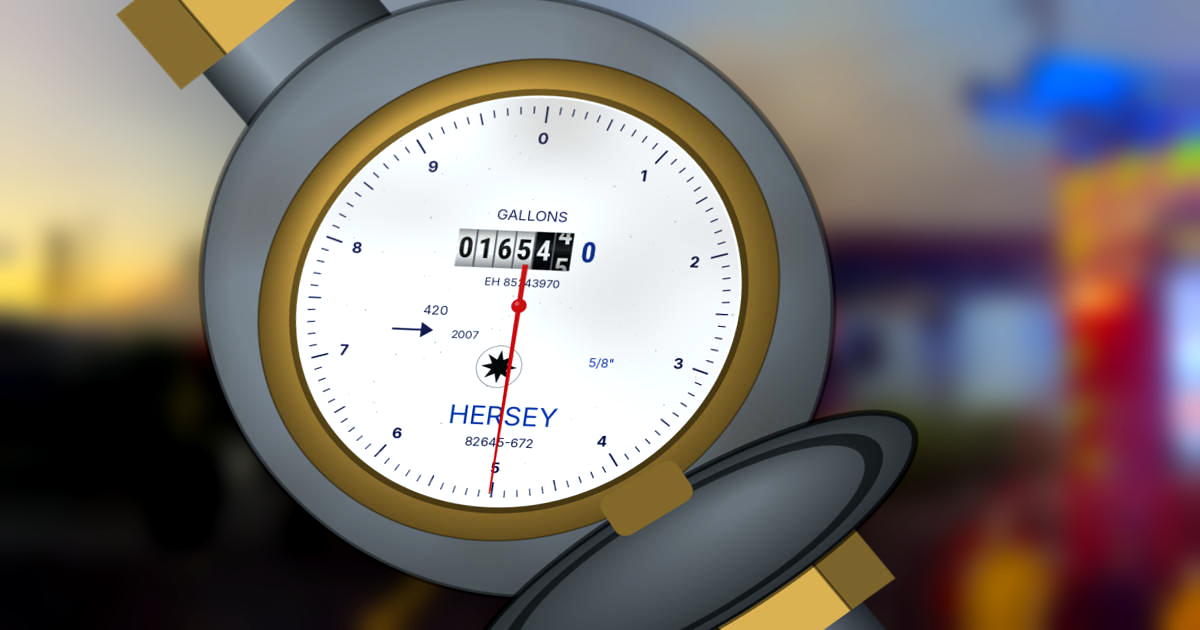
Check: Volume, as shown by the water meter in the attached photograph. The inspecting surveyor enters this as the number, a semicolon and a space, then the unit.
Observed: 165445.0; gal
